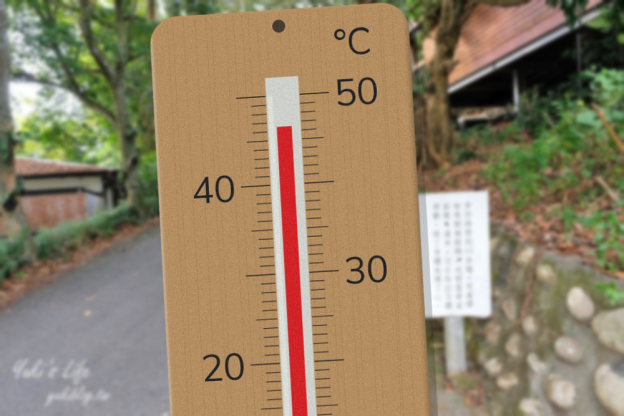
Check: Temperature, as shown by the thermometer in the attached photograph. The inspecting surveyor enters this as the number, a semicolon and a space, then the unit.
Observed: 46.5; °C
